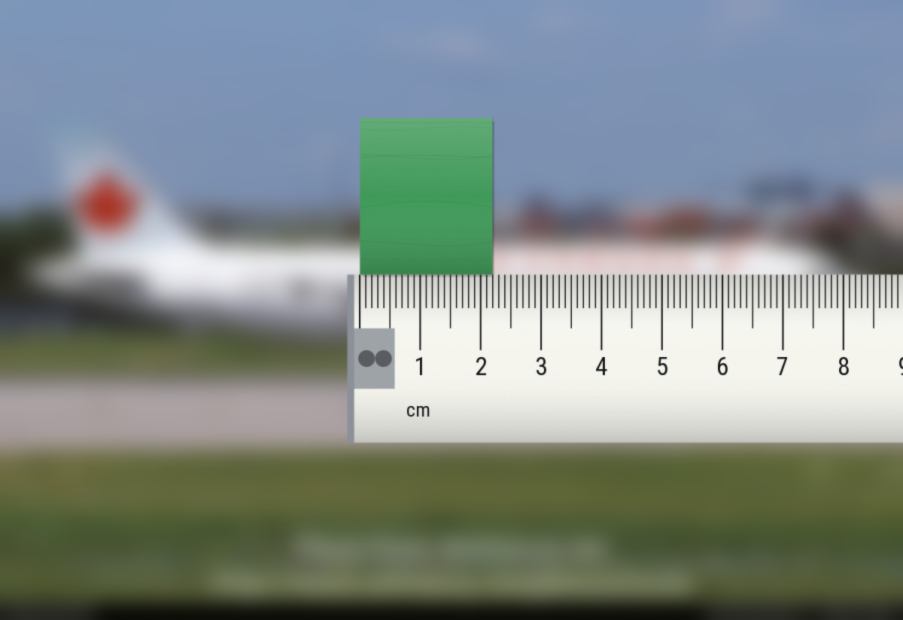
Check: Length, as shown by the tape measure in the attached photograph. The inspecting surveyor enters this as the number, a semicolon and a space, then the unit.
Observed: 2.2; cm
